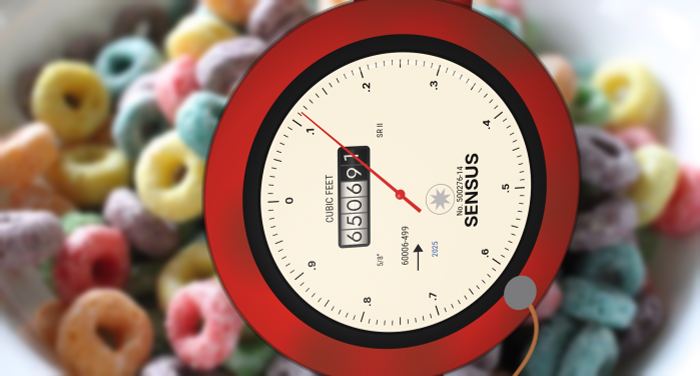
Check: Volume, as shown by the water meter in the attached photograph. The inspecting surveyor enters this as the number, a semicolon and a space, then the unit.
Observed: 650691.11; ft³
